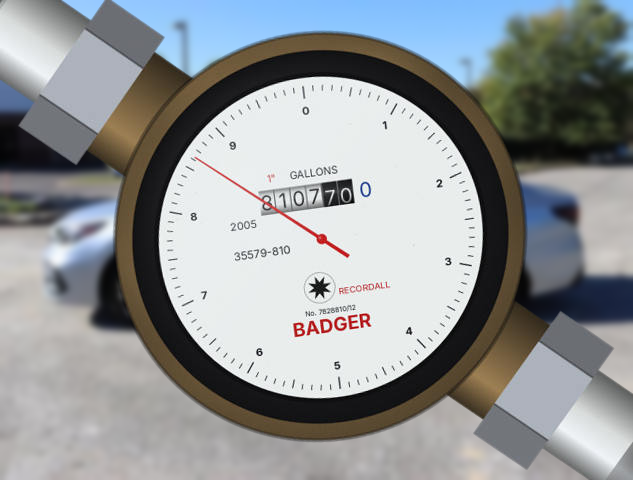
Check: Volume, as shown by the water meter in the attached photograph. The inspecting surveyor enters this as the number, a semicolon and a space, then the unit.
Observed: 8107698.6; gal
